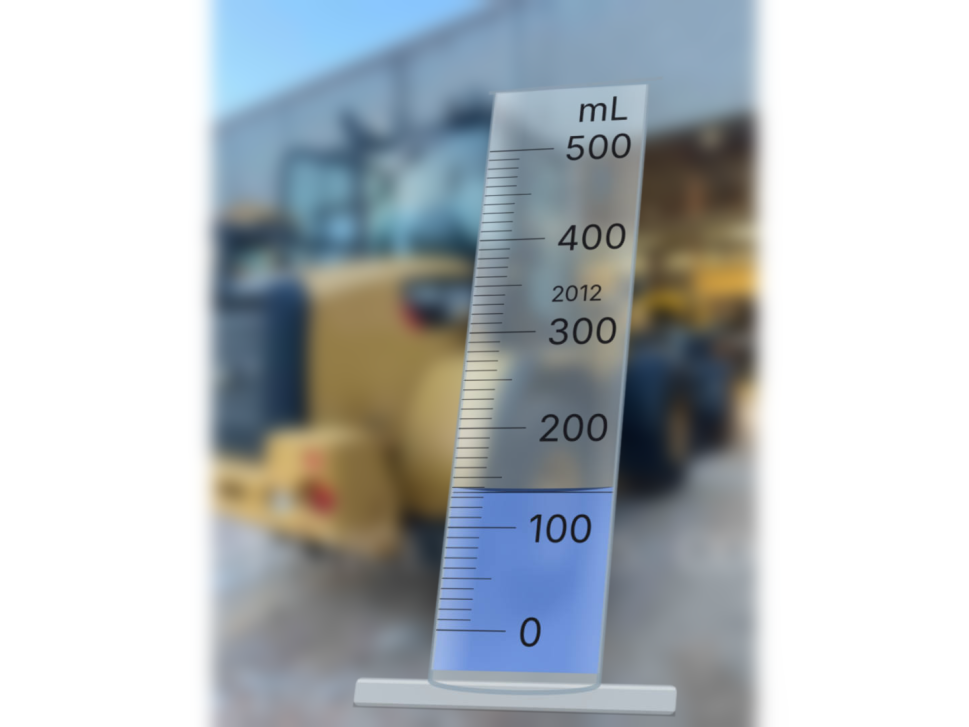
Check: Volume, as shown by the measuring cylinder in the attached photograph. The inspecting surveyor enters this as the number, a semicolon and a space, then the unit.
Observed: 135; mL
